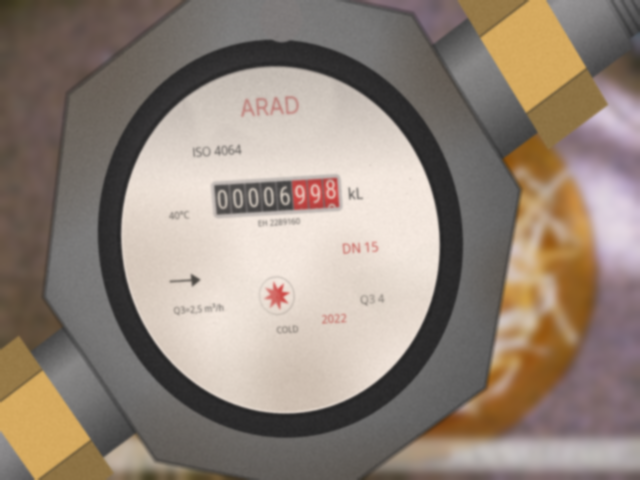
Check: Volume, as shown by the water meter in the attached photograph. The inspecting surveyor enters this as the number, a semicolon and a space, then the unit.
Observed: 6.998; kL
